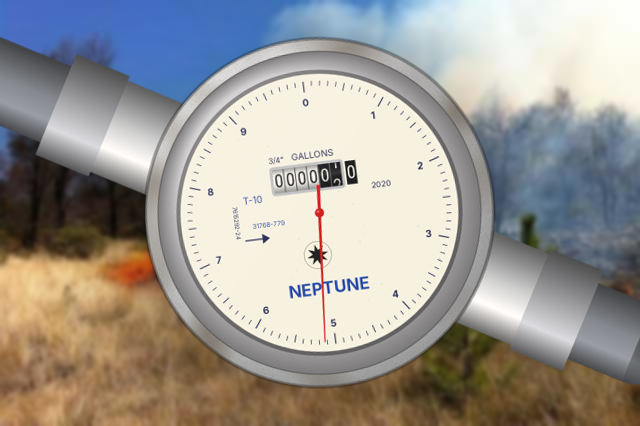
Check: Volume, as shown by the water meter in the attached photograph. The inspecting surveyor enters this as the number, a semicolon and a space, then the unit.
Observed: 15.1; gal
